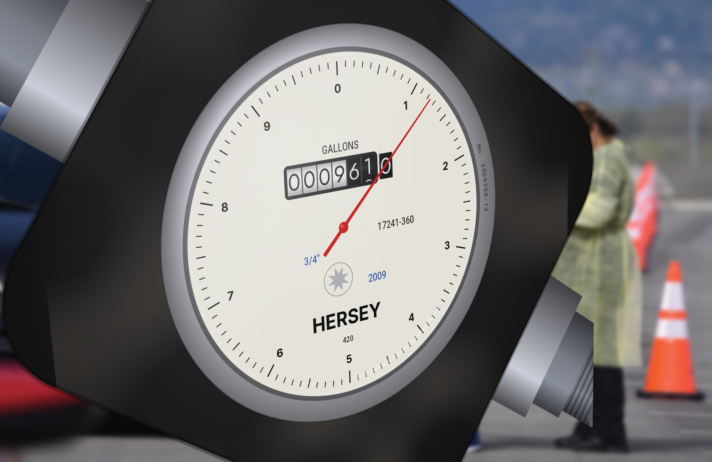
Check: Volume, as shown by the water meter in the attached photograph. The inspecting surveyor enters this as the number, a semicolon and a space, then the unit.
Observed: 9611.2; gal
